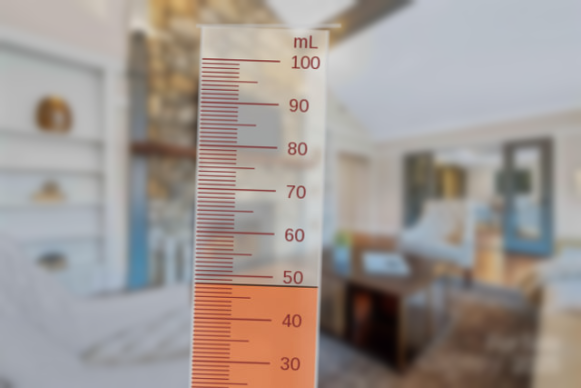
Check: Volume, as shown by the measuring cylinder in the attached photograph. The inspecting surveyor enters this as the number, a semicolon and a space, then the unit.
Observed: 48; mL
